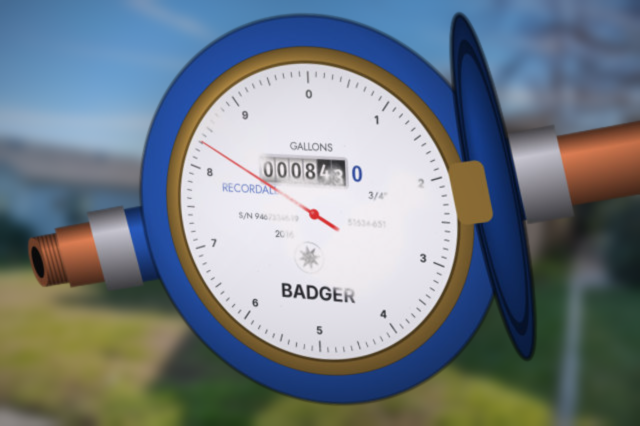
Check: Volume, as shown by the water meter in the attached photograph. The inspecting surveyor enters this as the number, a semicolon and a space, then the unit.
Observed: 8428.3; gal
